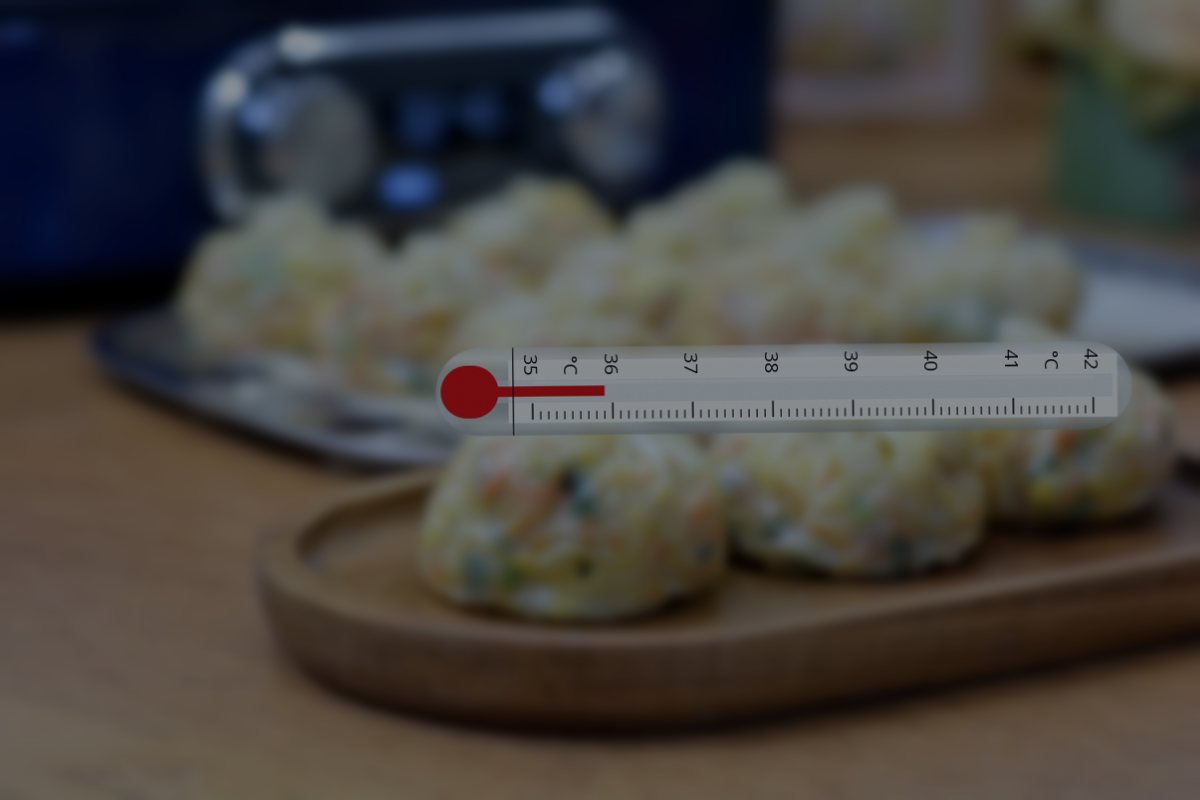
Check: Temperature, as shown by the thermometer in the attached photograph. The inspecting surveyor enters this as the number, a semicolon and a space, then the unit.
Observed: 35.9; °C
